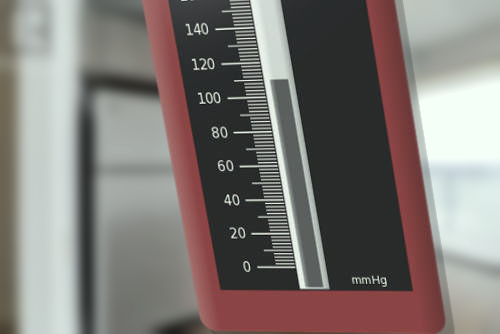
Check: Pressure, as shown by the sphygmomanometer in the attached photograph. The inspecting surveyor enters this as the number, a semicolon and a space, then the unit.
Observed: 110; mmHg
